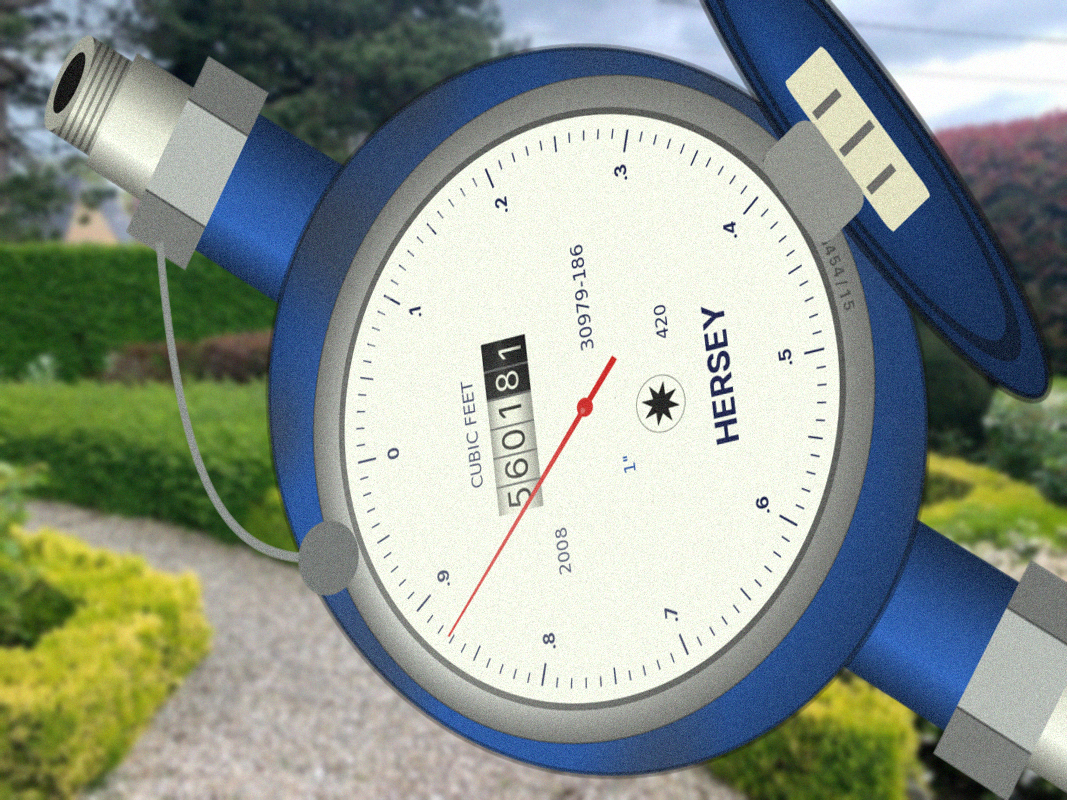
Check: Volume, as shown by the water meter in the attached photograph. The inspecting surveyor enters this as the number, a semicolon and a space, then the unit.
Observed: 560180.87; ft³
